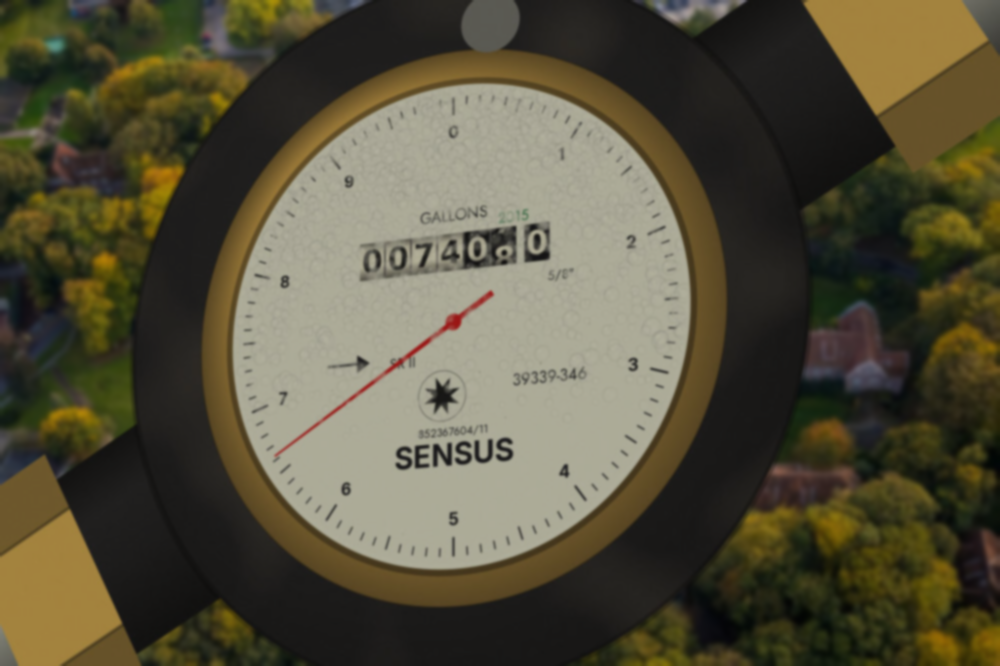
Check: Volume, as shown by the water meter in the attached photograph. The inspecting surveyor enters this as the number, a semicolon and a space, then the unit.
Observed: 74076.6; gal
